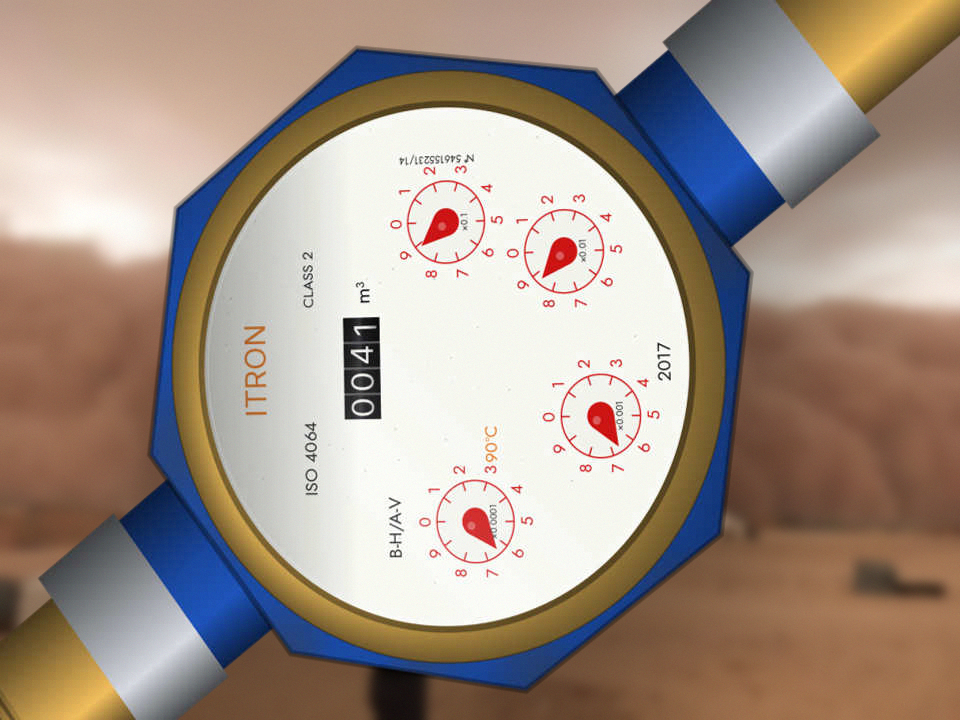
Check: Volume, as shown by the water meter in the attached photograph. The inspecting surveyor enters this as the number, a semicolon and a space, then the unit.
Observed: 40.8866; m³
